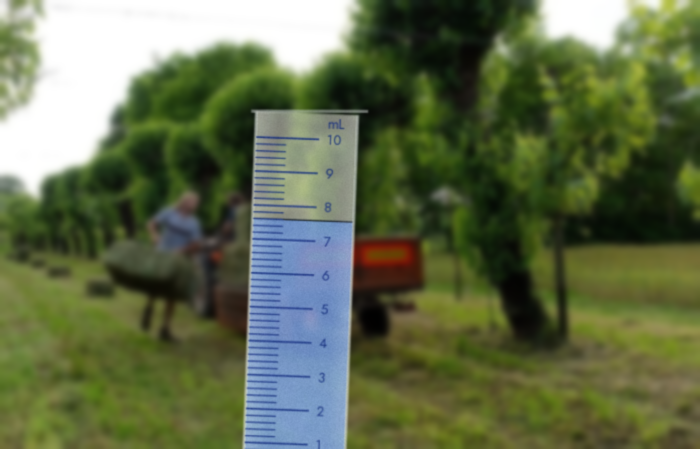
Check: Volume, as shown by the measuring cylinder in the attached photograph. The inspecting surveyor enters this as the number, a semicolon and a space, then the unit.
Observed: 7.6; mL
